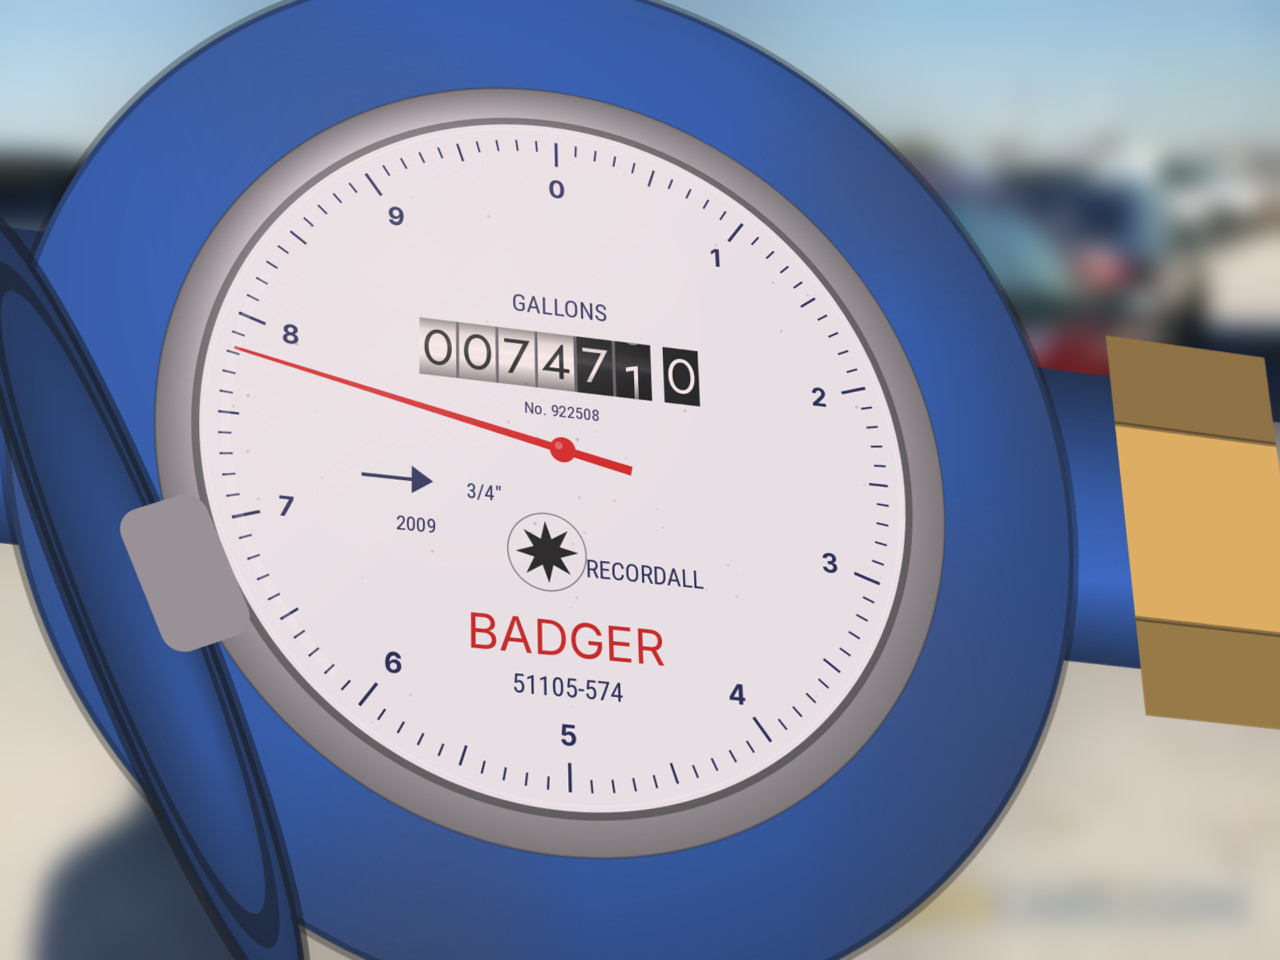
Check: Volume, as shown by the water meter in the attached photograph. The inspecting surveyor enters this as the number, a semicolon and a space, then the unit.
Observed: 74707.8; gal
